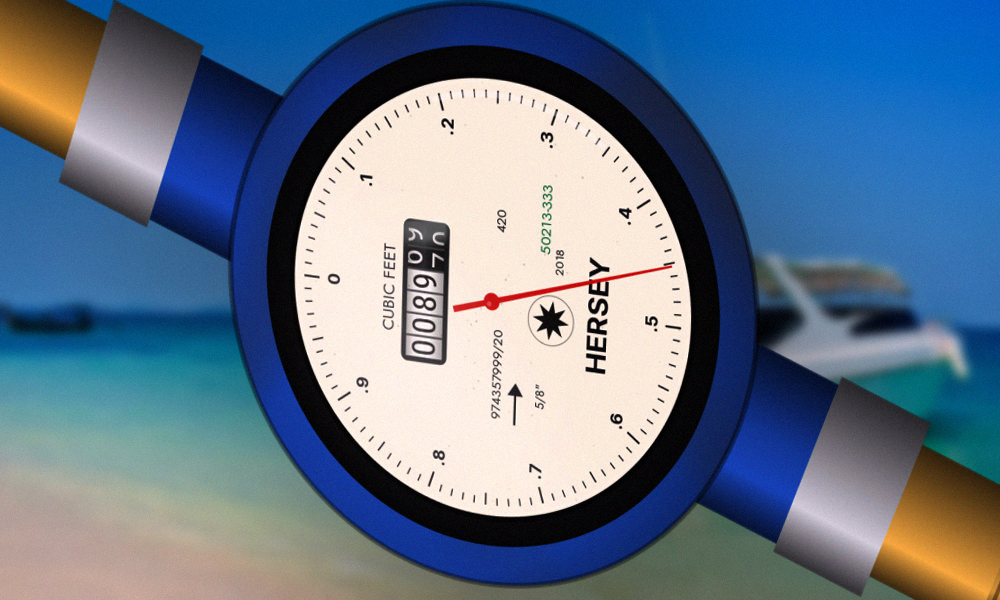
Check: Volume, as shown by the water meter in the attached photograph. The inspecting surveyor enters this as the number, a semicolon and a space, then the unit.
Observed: 8969.45; ft³
